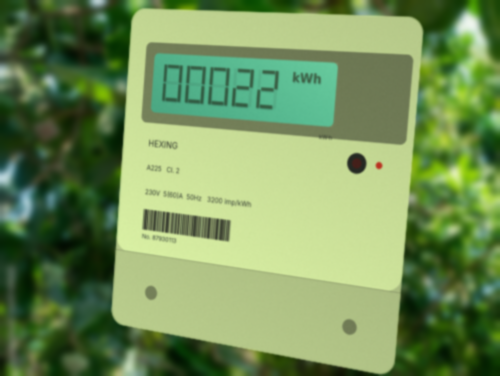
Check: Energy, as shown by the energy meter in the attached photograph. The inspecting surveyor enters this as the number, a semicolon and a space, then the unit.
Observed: 22; kWh
